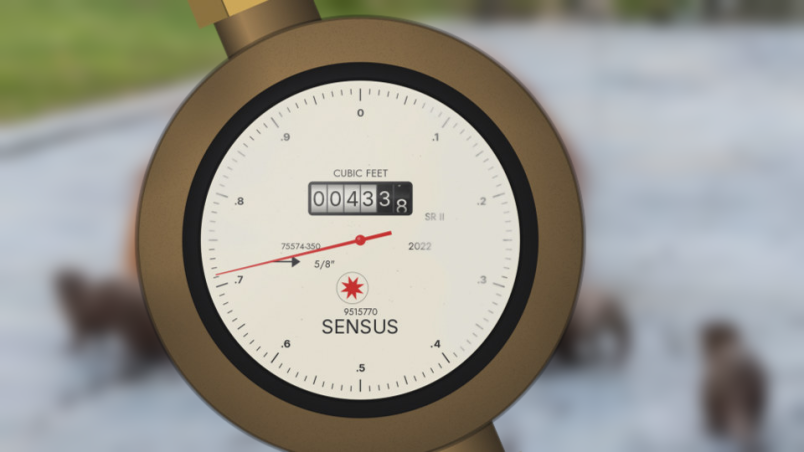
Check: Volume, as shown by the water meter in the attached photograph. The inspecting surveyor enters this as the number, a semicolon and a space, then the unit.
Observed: 4337.71; ft³
